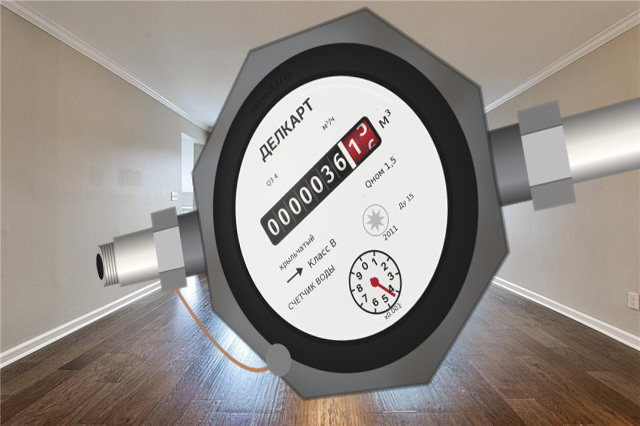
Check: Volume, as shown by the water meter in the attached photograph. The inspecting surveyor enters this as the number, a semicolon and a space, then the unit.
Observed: 36.154; m³
